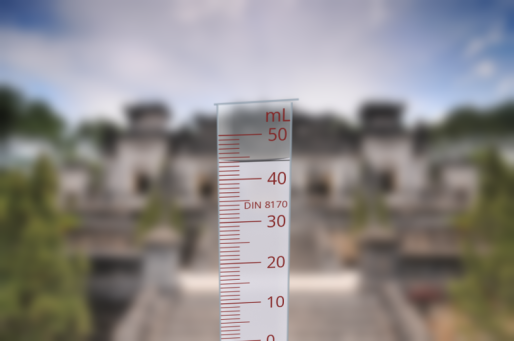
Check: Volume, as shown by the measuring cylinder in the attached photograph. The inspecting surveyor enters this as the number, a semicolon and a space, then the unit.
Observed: 44; mL
